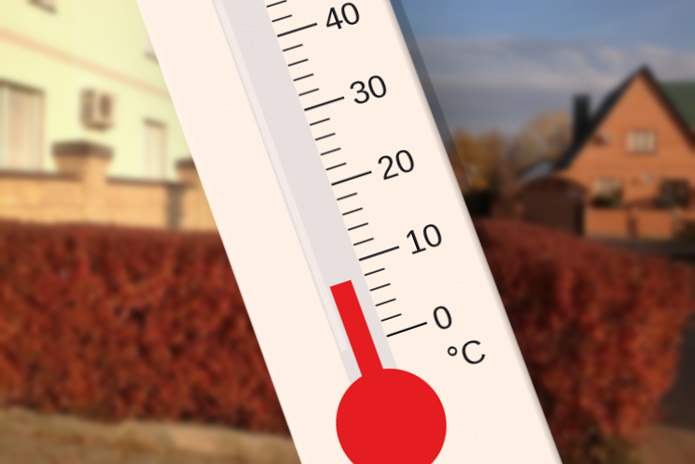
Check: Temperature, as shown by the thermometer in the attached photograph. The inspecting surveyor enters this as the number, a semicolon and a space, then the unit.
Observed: 8; °C
